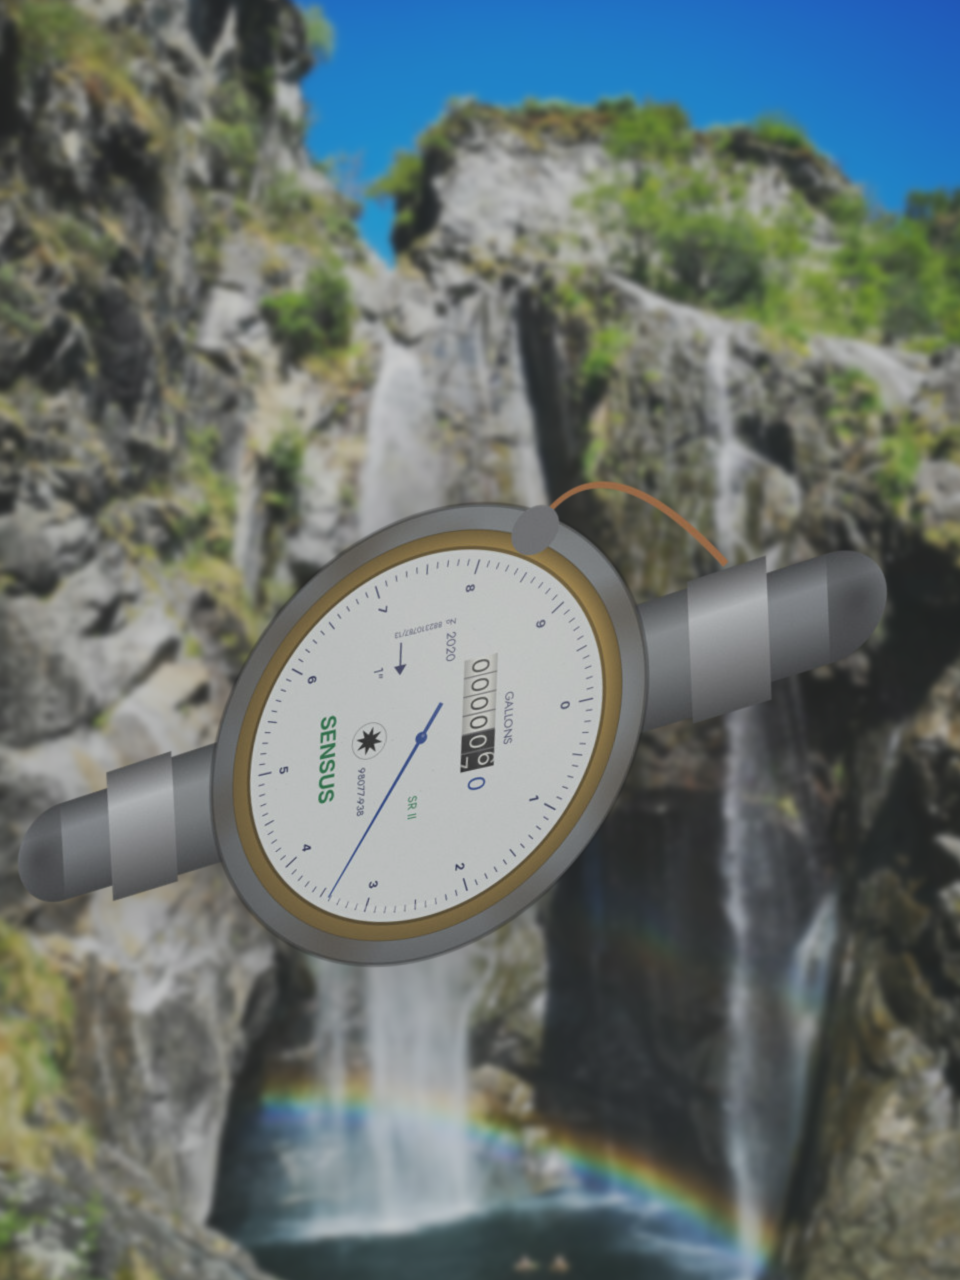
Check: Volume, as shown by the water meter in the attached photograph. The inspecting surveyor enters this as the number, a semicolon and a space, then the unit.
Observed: 63.4; gal
